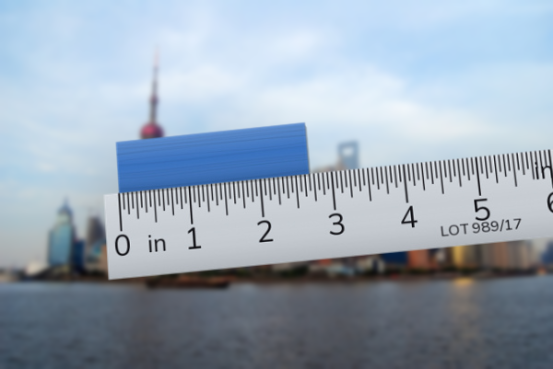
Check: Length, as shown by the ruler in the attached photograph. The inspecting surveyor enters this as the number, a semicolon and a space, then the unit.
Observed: 2.6875; in
